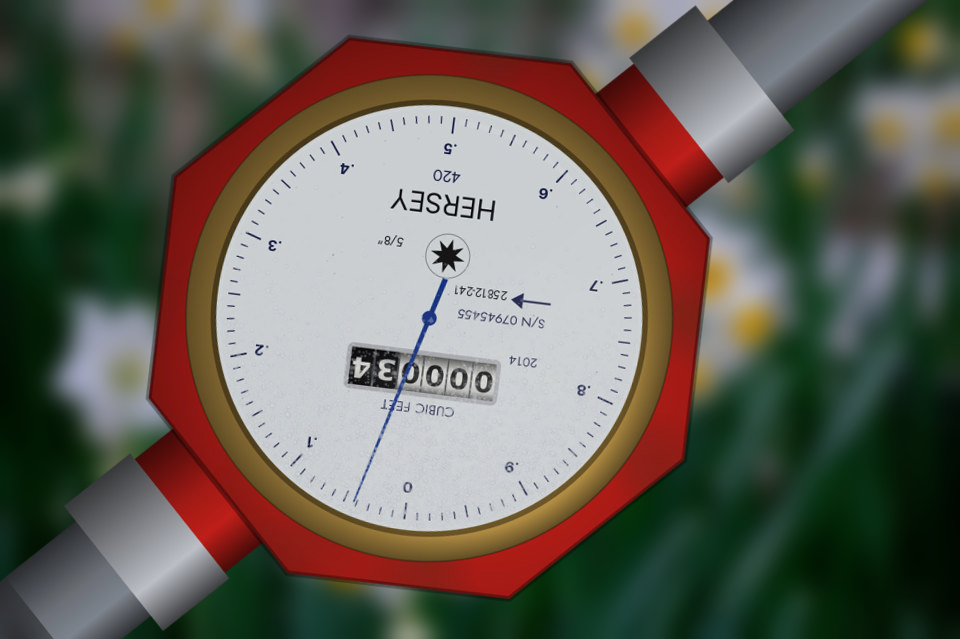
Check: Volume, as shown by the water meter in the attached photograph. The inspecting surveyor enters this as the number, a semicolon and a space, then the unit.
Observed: 34.04; ft³
